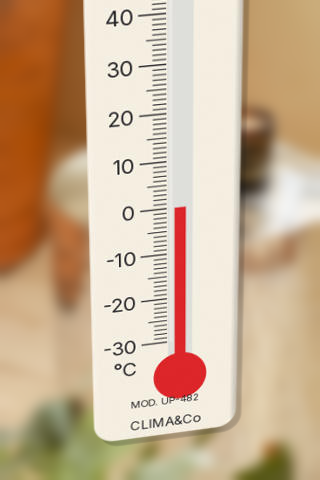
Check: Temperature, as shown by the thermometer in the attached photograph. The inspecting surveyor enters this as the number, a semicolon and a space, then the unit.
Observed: 0; °C
